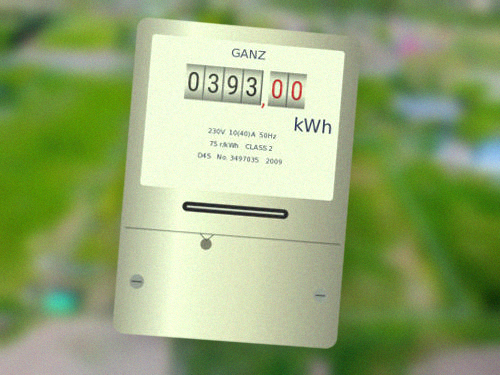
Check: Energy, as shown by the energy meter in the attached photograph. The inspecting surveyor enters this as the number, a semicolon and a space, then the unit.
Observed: 393.00; kWh
